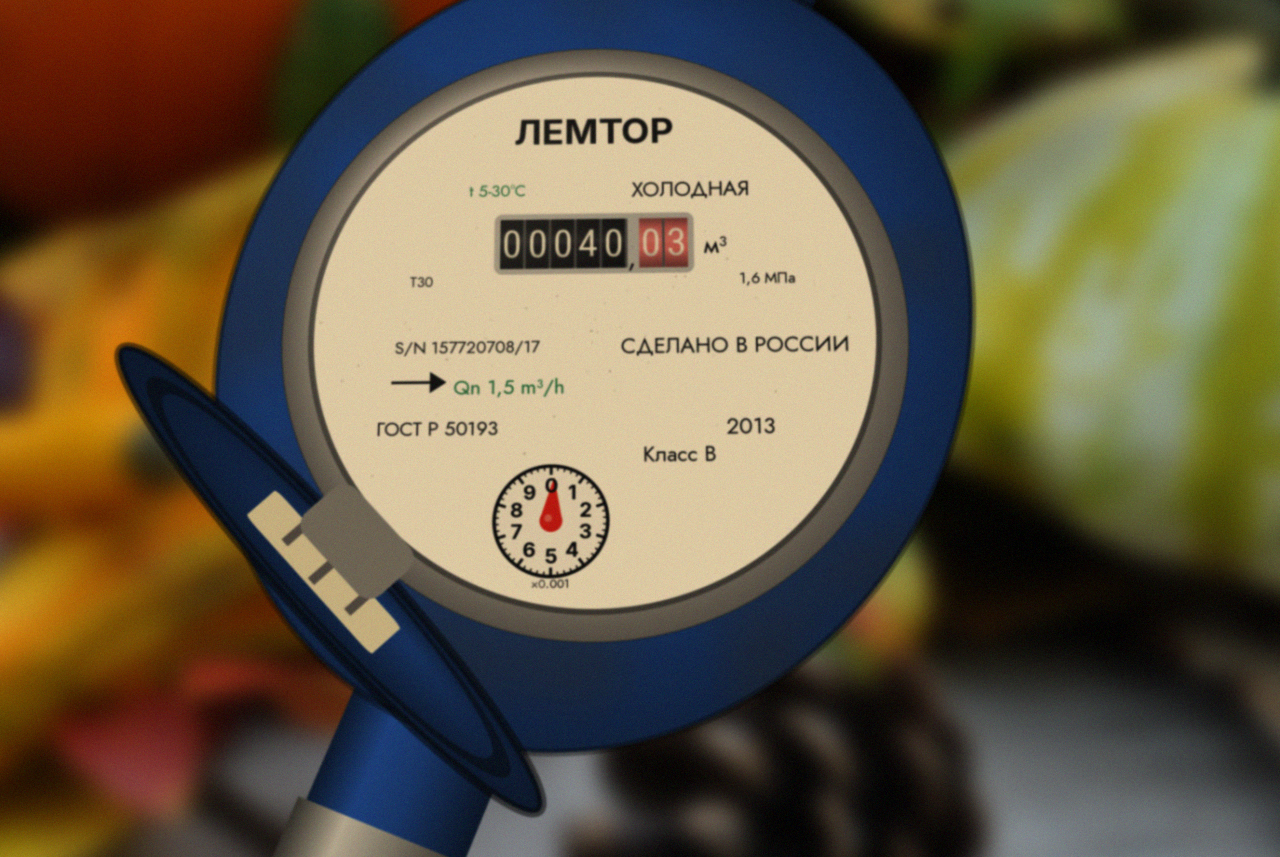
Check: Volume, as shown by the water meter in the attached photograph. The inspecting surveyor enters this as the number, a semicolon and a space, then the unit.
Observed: 40.030; m³
